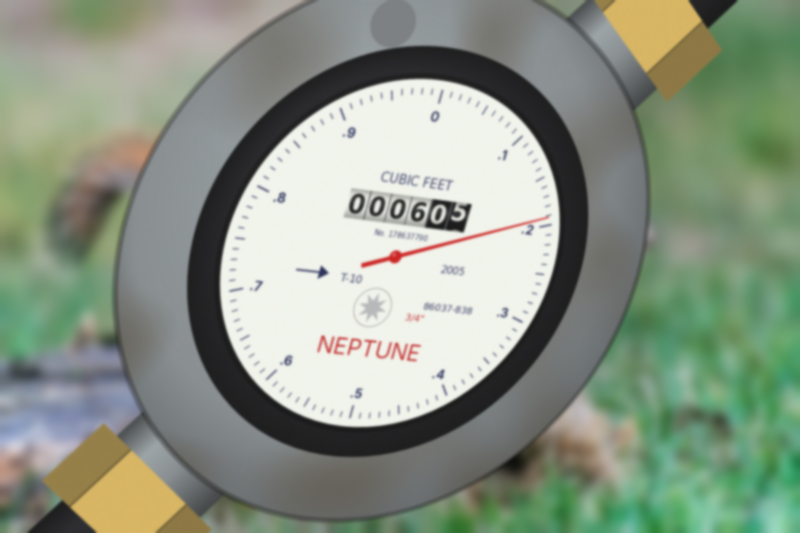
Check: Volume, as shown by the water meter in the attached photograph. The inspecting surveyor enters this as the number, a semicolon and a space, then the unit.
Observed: 605.19; ft³
